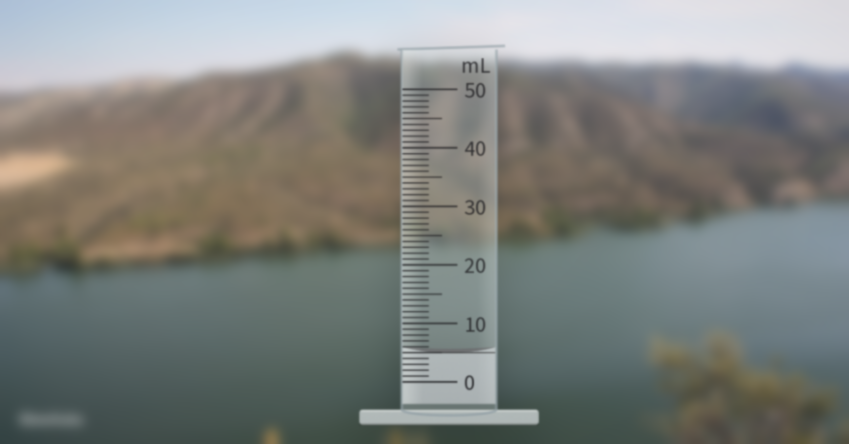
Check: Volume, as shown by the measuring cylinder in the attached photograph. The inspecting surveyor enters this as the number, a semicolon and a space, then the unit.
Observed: 5; mL
